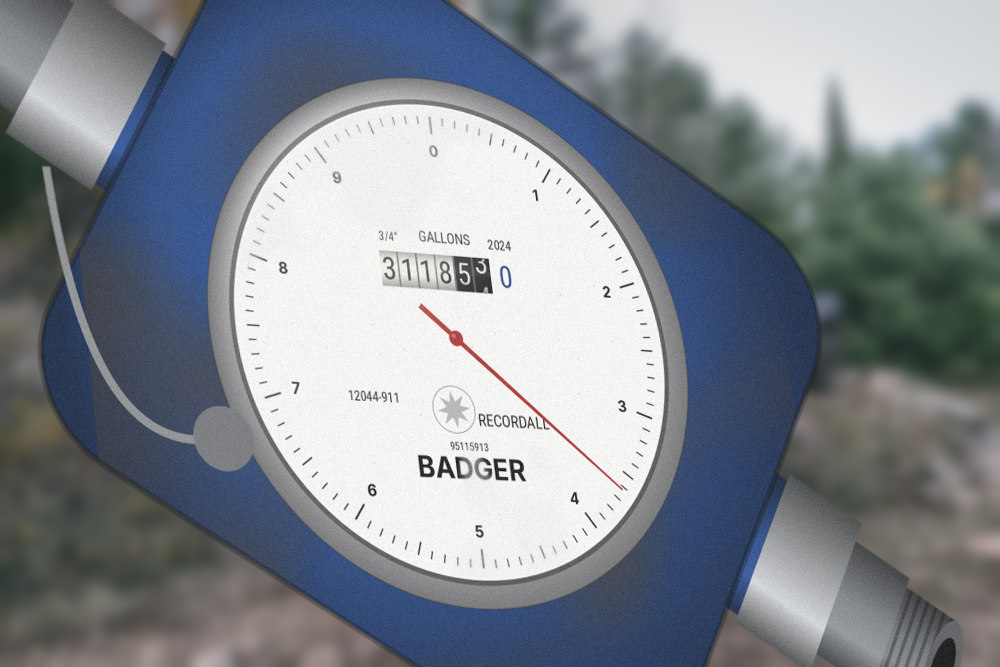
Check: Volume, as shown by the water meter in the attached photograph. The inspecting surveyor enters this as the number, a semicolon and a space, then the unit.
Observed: 3118533.6; gal
